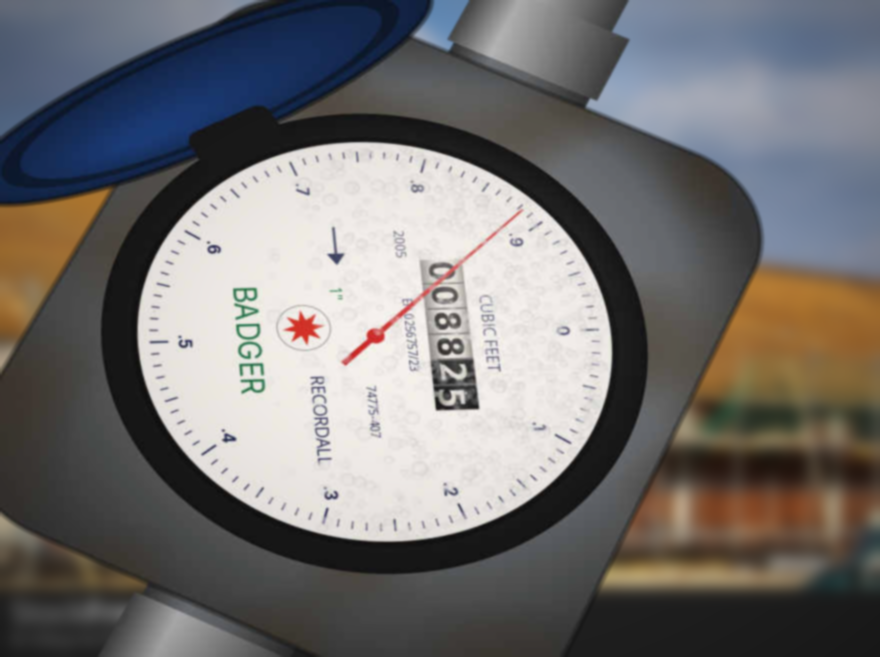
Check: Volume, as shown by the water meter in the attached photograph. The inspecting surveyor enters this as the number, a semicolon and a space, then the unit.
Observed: 8824.88; ft³
